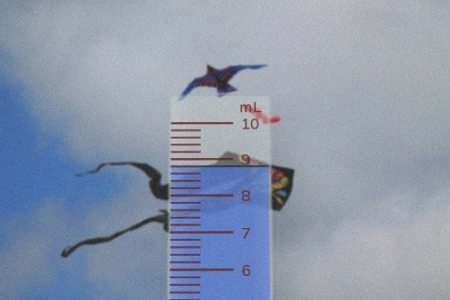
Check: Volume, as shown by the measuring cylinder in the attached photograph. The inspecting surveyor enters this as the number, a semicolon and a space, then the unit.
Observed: 8.8; mL
